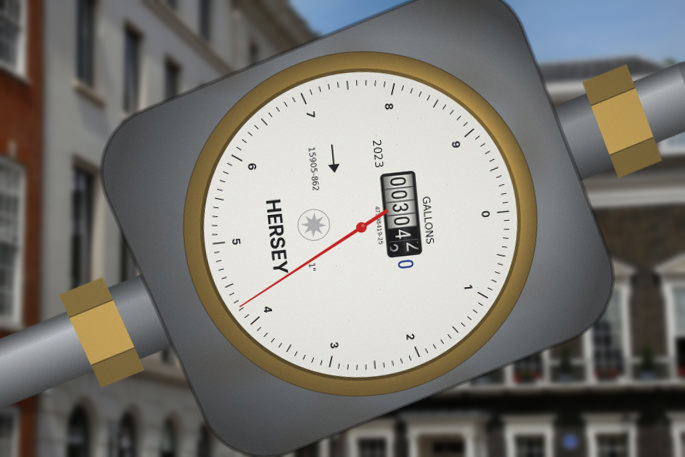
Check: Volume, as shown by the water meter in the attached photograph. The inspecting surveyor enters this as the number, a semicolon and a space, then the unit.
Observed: 30424.2; gal
